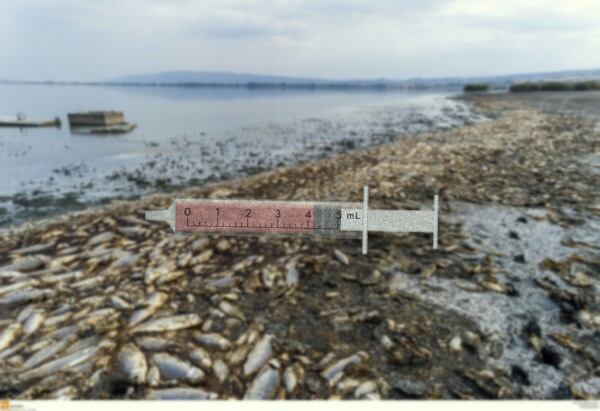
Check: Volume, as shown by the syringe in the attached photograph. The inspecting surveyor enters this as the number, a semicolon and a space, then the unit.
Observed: 4.2; mL
